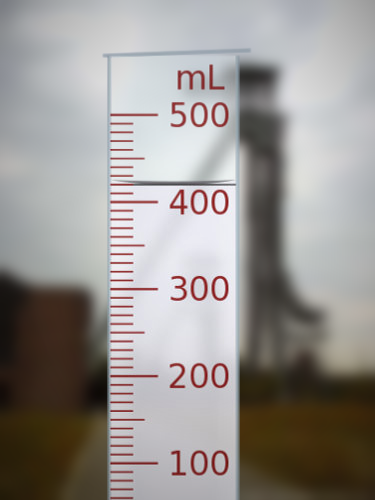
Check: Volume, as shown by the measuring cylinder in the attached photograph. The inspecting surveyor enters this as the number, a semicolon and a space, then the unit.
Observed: 420; mL
